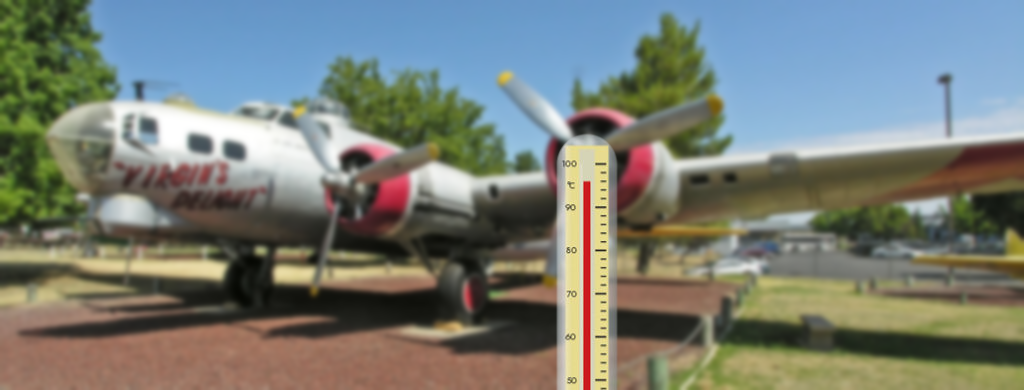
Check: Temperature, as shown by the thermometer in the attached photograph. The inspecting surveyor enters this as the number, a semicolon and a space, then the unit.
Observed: 96; °C
